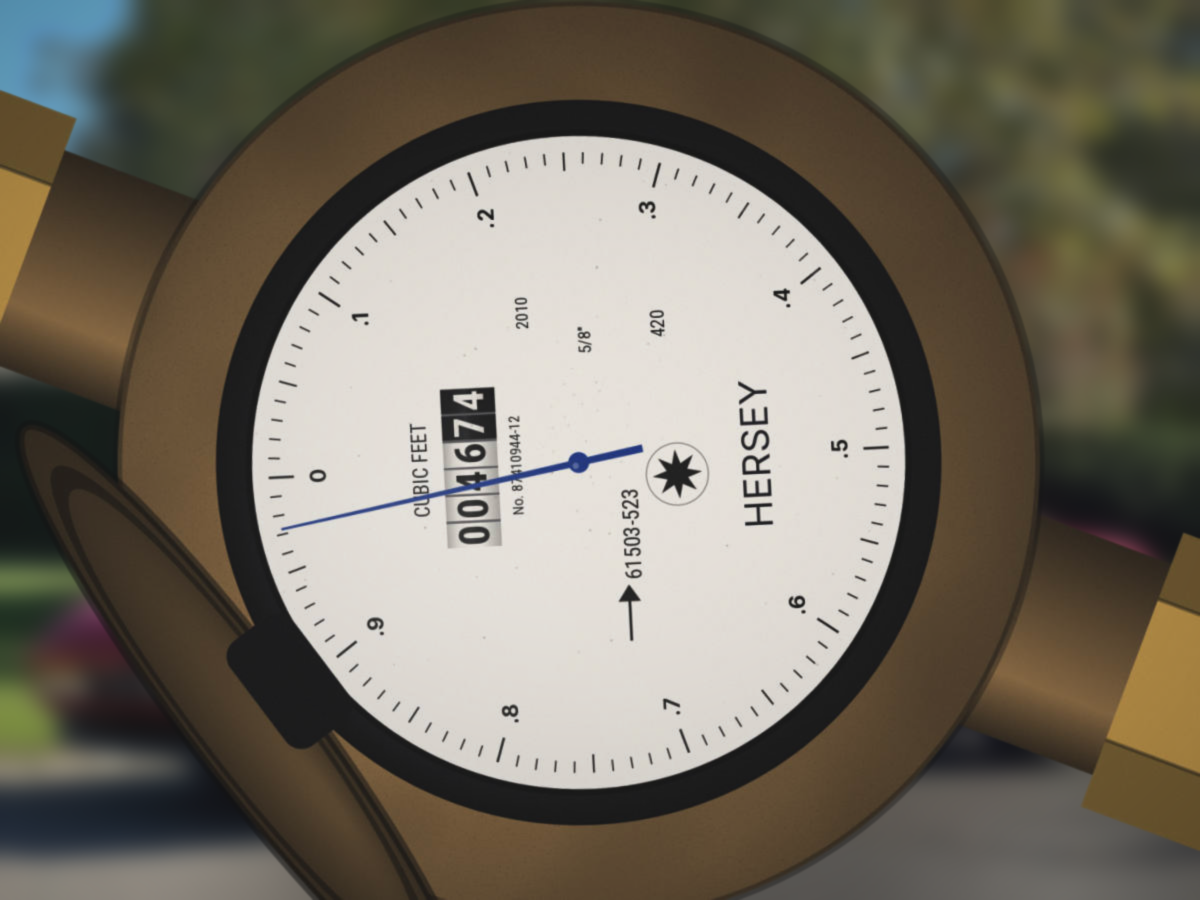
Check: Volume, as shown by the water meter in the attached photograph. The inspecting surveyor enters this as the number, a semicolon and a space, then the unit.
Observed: 4673.97; ft³
